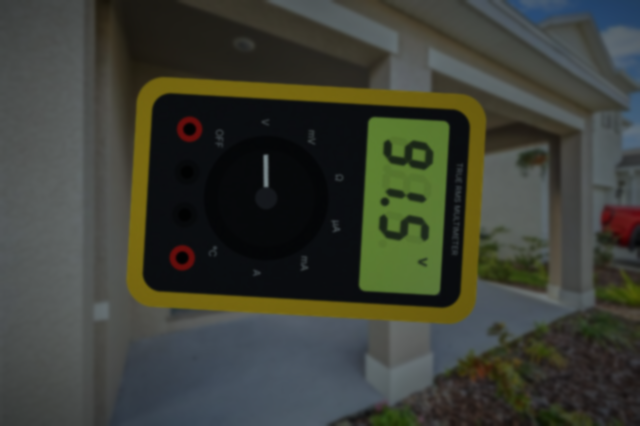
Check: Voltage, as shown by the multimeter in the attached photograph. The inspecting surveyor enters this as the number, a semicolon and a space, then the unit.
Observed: 91.5; V
